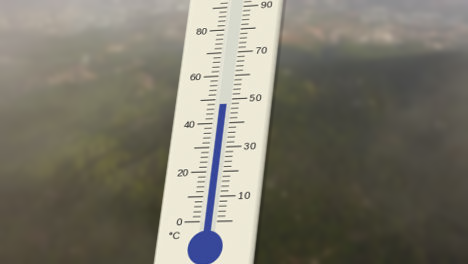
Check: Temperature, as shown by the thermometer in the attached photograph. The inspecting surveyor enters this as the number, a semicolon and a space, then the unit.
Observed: 48; °C
